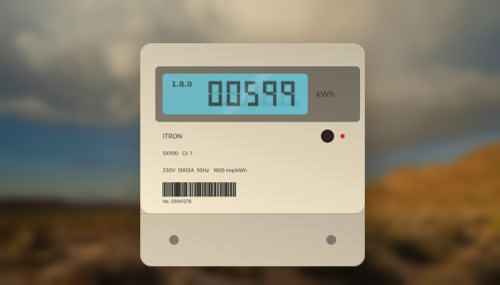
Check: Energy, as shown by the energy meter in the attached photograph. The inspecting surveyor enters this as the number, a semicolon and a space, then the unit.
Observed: 599; kWh
